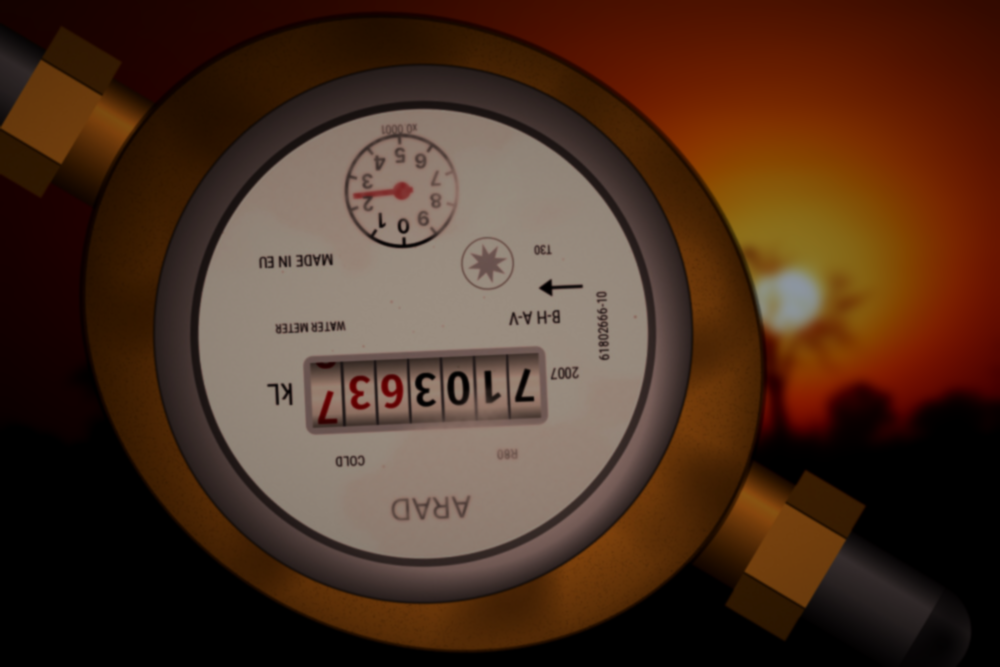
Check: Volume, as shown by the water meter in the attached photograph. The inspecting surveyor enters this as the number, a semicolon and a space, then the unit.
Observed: 7103.6372; kL
